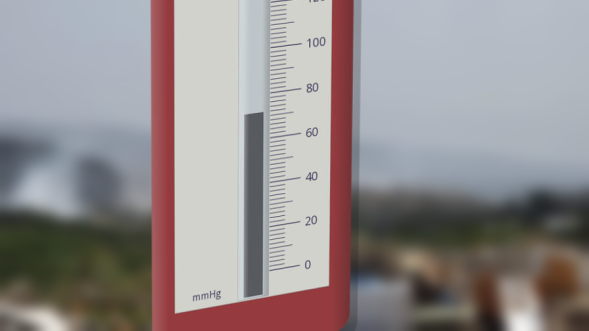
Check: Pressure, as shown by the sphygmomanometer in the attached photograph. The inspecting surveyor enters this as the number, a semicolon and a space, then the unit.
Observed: 72; mmHg
